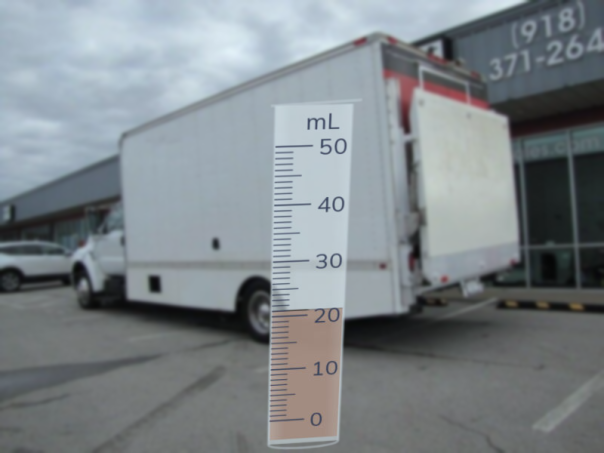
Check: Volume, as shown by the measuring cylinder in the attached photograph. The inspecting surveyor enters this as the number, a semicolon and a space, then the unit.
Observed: 21; mL
